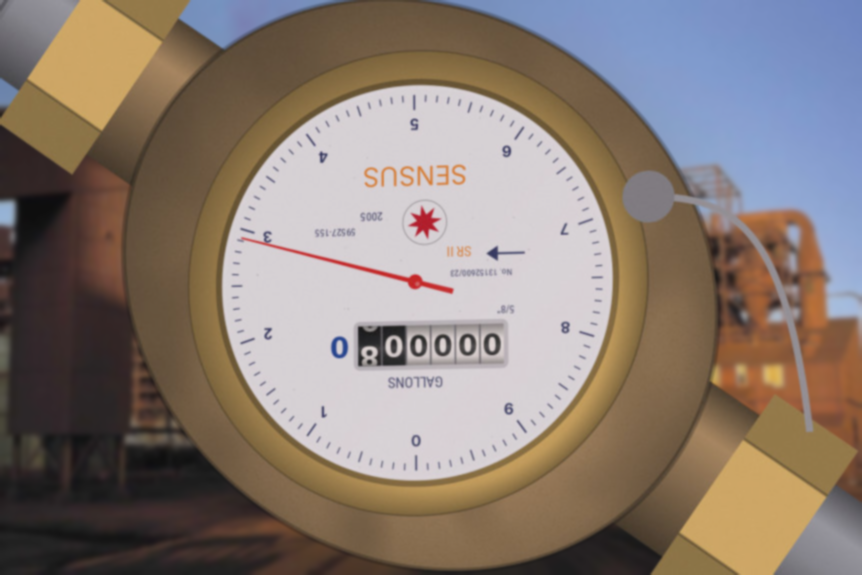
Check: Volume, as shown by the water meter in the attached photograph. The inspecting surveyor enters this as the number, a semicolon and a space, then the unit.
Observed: 82.9; gal
